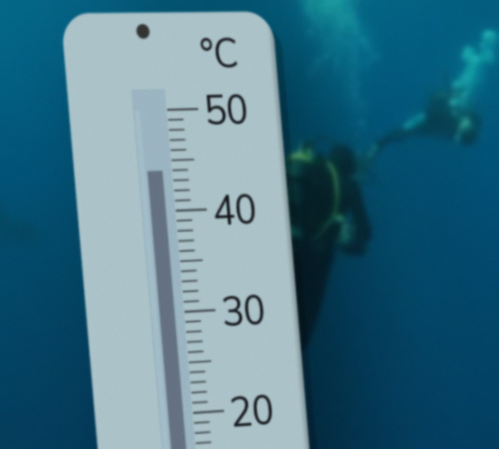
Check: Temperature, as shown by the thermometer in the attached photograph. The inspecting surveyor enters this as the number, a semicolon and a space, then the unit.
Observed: 44; °C
